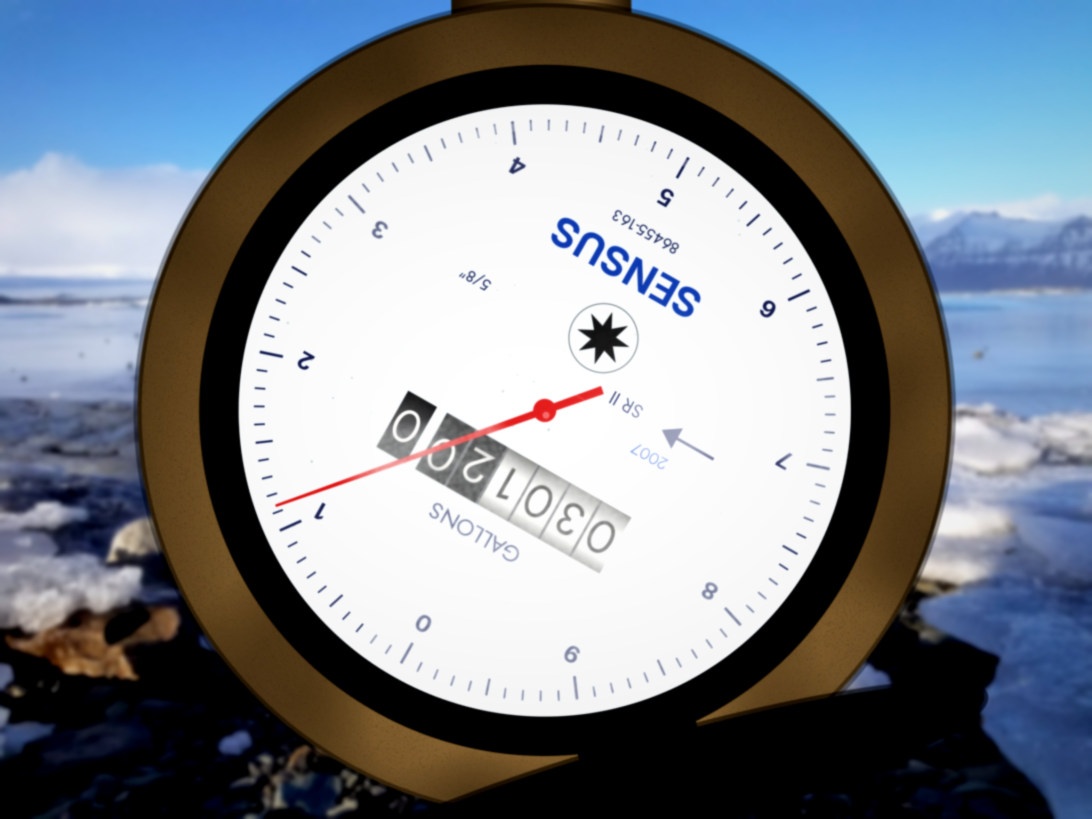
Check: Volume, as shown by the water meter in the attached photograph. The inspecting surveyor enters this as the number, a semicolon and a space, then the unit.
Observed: 301201.1; gal
